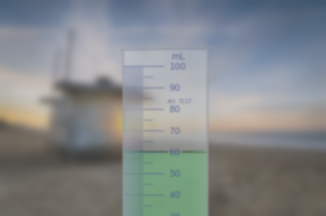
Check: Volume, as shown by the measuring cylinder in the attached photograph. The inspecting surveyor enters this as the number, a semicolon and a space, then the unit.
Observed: 60; mL
